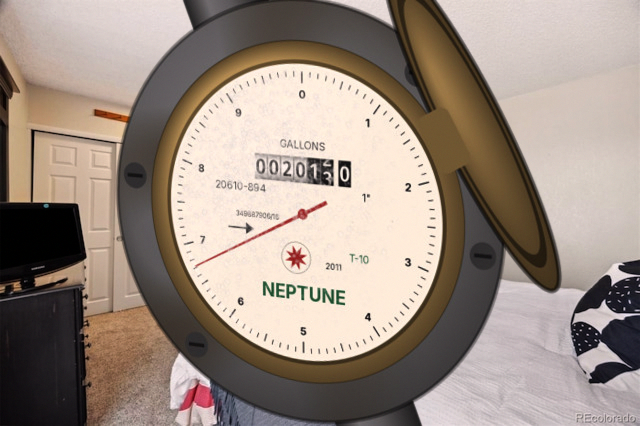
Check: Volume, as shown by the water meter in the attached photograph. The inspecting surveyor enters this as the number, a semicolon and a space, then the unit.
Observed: 20126.7; gal
